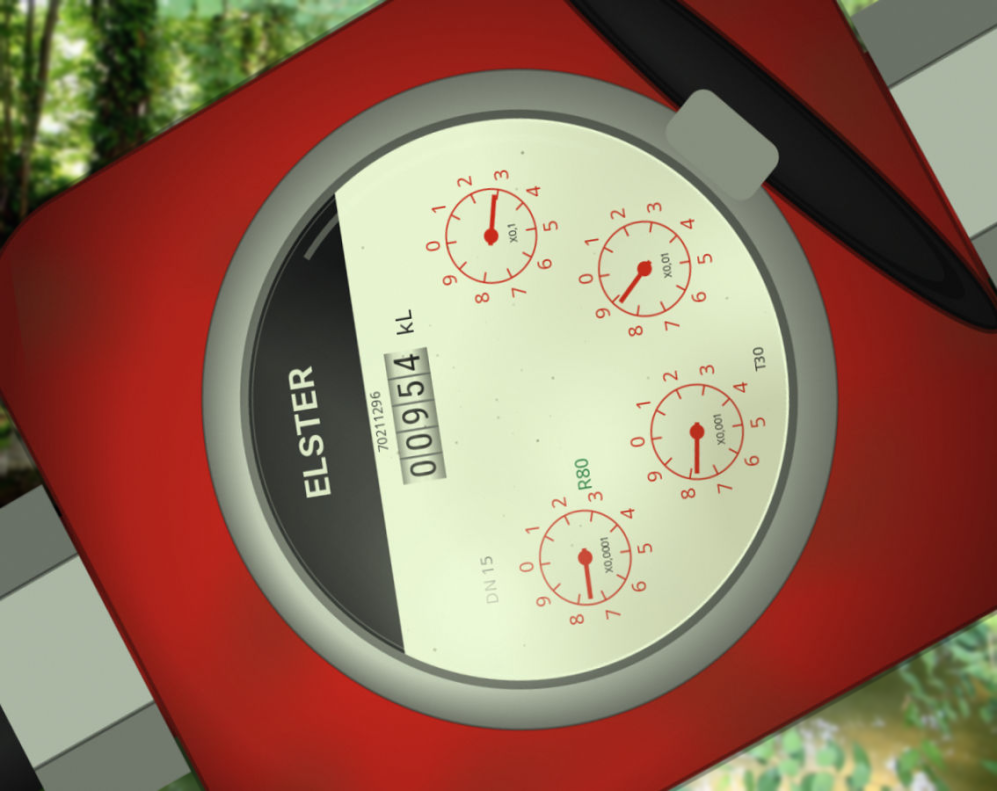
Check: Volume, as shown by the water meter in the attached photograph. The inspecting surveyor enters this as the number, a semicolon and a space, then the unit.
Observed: 954.2877; kL
